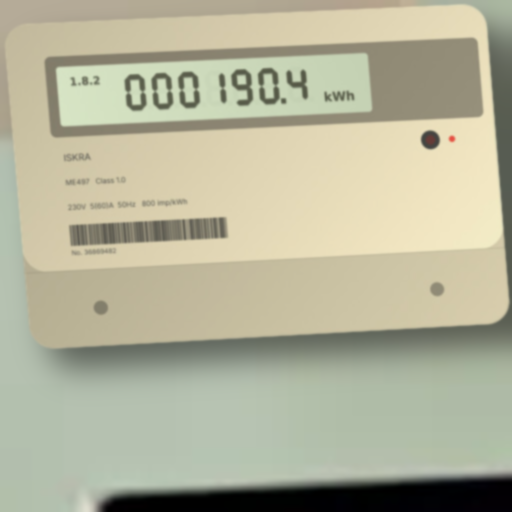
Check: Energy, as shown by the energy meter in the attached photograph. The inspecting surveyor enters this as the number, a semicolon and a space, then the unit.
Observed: 190.4; kWh
